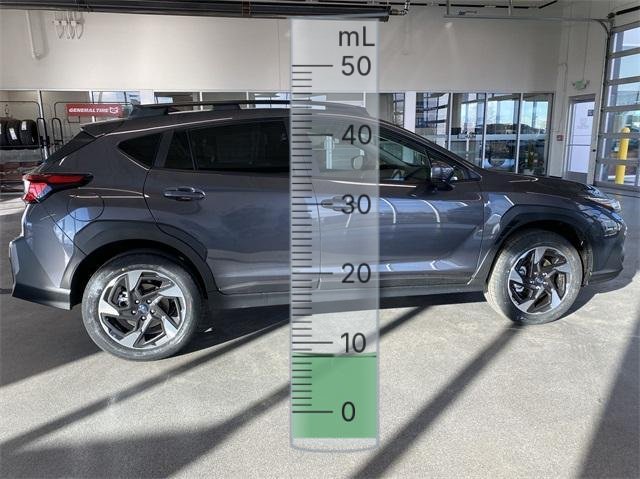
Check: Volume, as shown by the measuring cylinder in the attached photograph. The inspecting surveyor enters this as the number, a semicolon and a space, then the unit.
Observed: 8; mL
